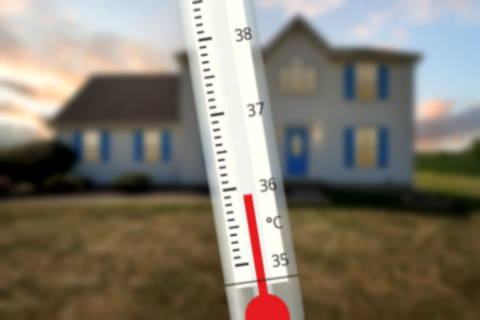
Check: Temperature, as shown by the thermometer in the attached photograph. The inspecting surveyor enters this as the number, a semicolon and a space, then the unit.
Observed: 35.9; °C
